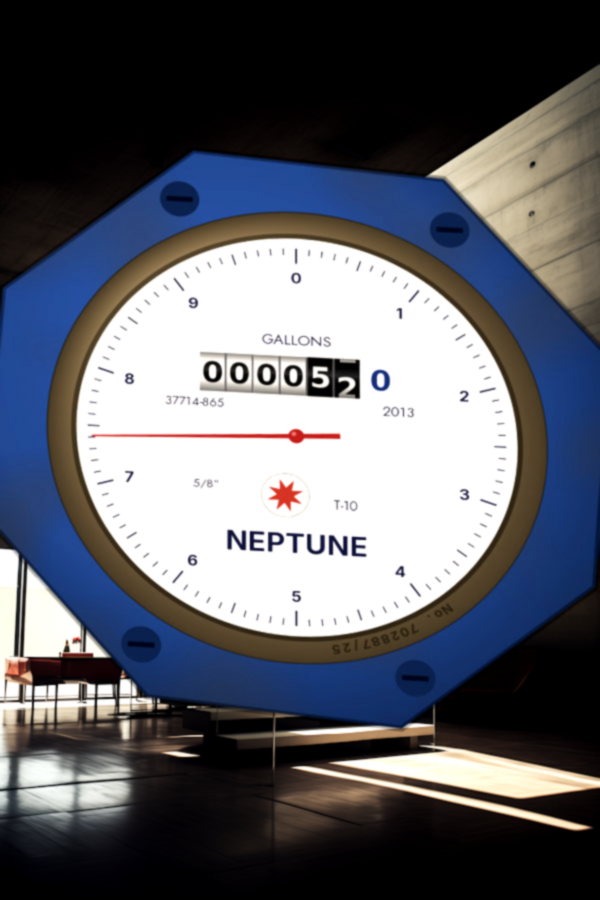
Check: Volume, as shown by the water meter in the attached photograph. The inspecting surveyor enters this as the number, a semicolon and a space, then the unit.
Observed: 517.4; gal
